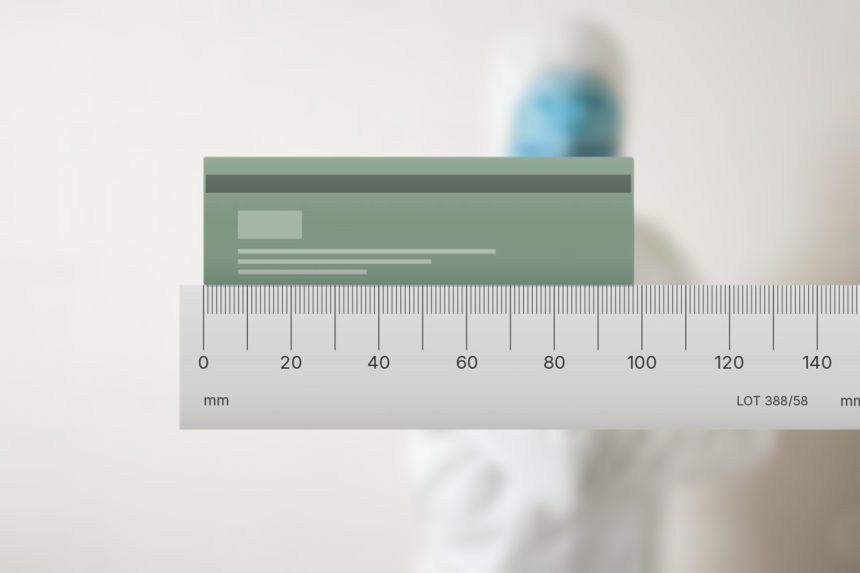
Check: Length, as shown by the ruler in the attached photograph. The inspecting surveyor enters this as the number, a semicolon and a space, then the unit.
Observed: 98; mm
